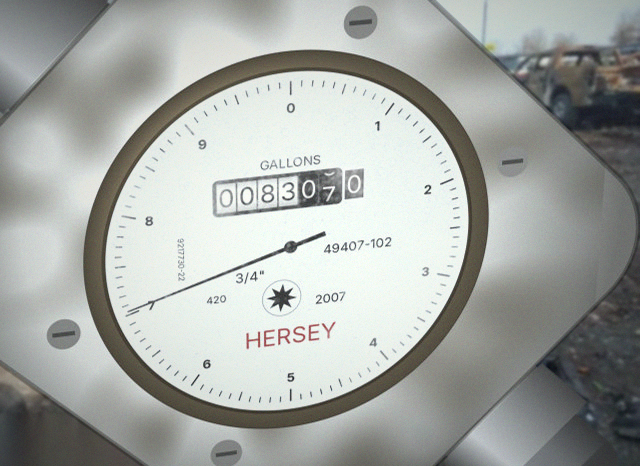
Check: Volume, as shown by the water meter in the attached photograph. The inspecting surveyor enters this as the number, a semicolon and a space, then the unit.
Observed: 83067.0; gal
